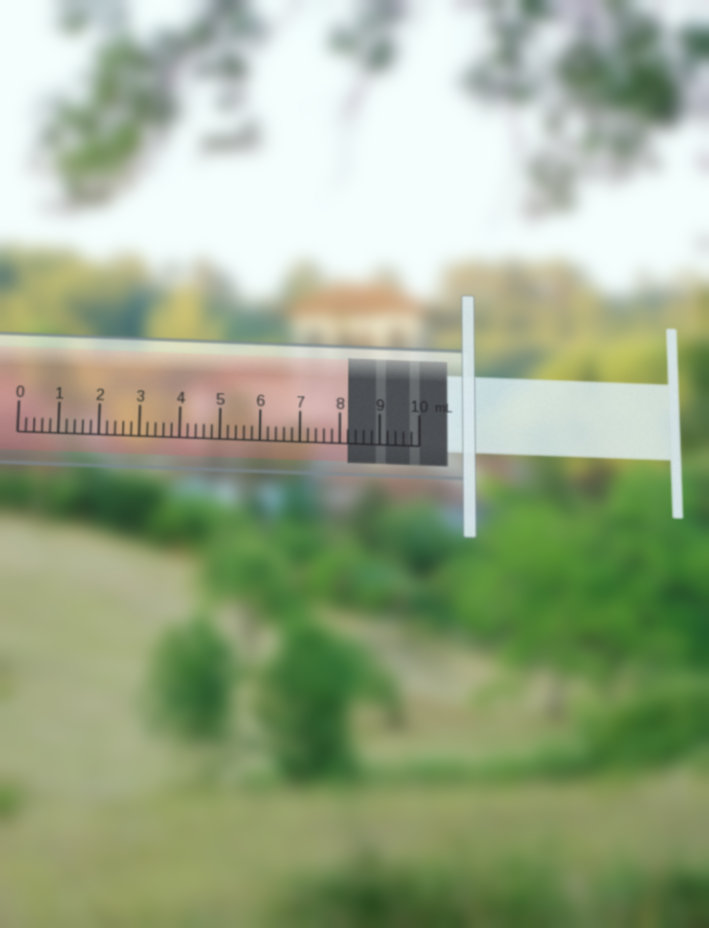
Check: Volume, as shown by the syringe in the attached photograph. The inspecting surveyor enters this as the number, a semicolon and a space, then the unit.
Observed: 8.2; mL
